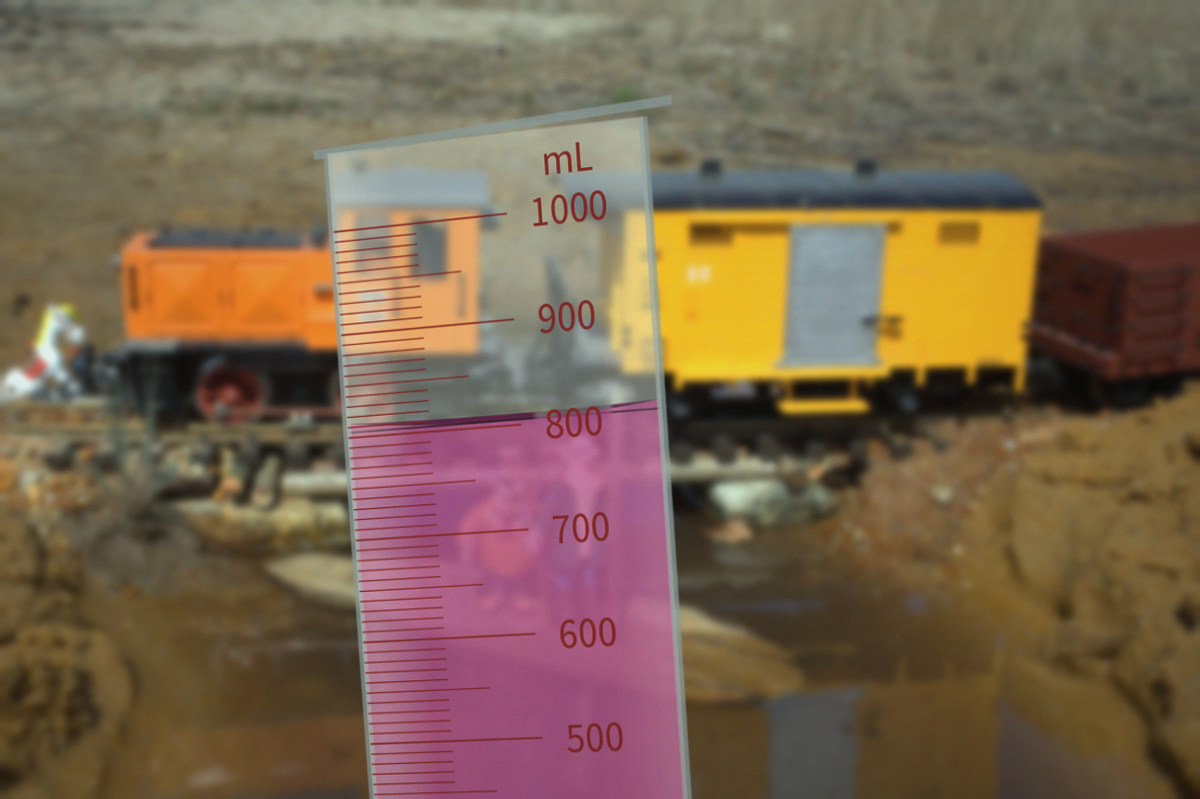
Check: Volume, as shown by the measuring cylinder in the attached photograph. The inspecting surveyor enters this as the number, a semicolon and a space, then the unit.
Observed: 805; mL
